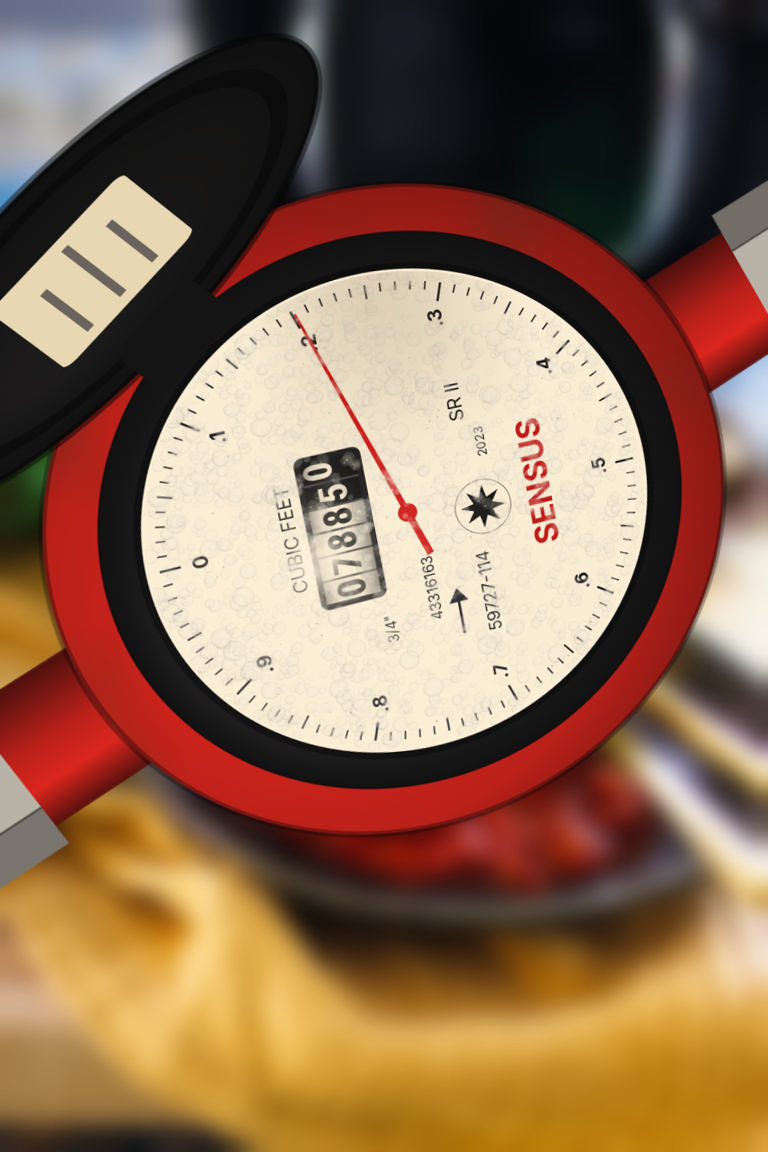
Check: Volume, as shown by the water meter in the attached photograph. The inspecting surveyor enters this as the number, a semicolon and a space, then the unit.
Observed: 78850.20; ft³
